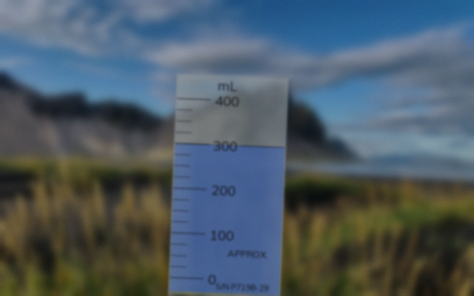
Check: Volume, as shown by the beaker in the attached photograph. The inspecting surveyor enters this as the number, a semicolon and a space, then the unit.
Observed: 300; mL
